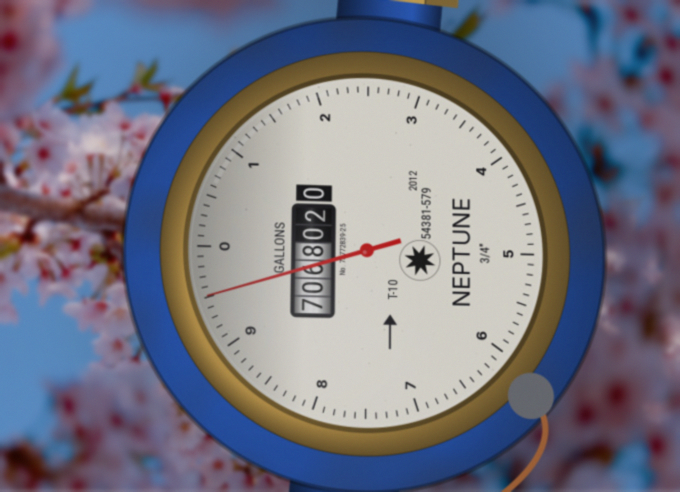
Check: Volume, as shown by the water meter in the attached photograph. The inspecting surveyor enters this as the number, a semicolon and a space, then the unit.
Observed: 7068019.5; gal
